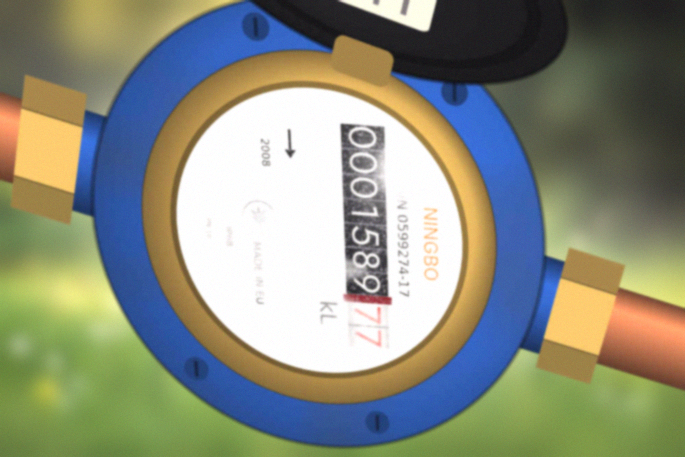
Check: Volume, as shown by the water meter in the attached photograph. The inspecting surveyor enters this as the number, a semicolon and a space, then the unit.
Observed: 1589.77; kL
